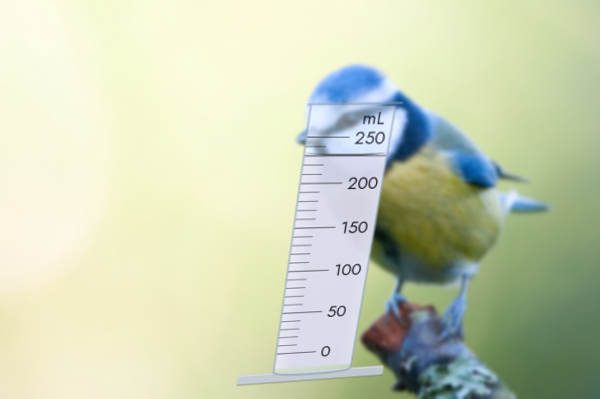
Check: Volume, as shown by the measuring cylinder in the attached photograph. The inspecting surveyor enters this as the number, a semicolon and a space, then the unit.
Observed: 230; mL
